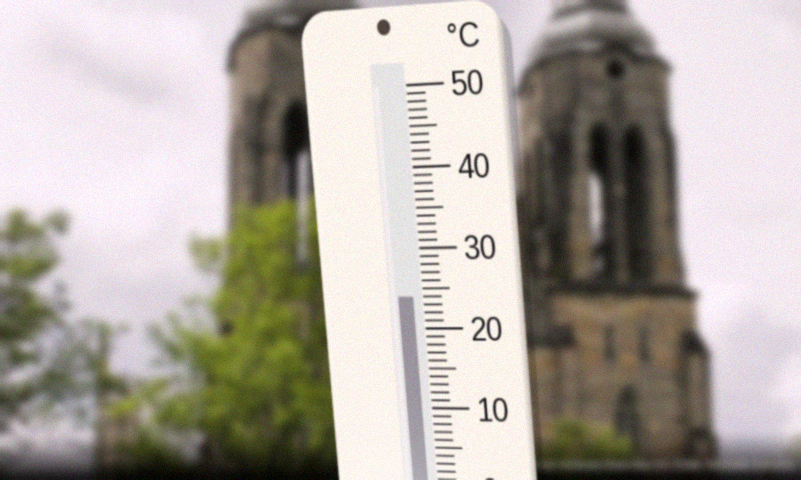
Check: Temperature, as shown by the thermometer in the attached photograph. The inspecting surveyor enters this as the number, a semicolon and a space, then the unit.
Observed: 24; °C
